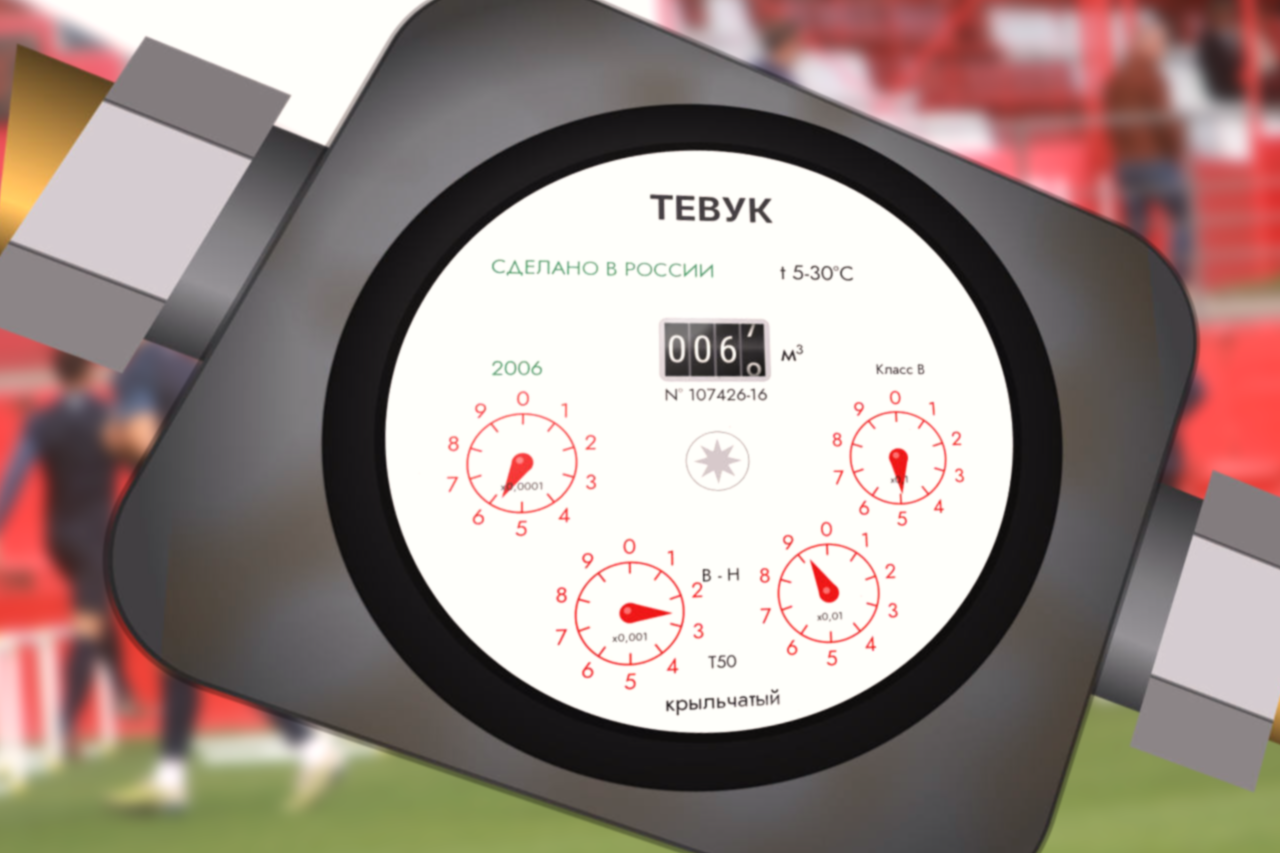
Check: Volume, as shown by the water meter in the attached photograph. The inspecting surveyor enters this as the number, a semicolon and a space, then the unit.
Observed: 67.4925; m³
